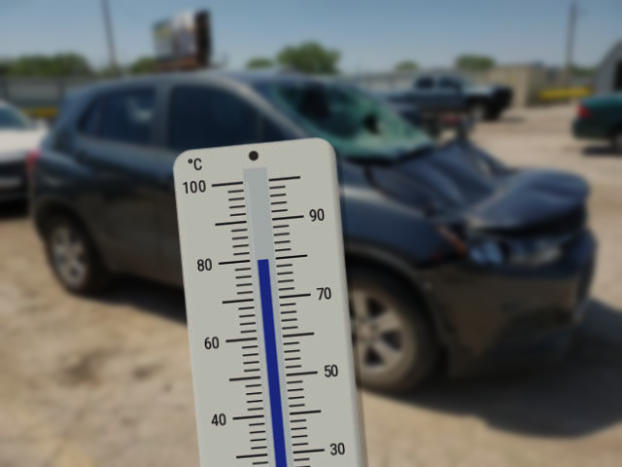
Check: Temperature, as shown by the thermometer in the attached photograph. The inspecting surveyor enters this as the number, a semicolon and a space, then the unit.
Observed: 80; °C
